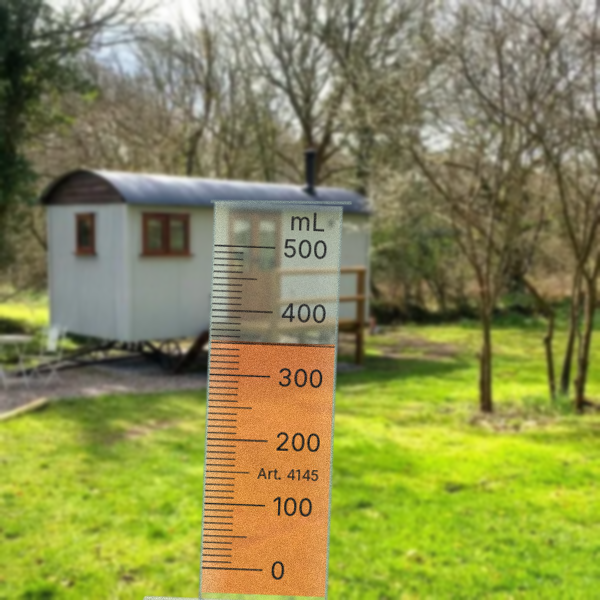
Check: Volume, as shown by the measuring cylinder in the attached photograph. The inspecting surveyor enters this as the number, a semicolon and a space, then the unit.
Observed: 350; mL
